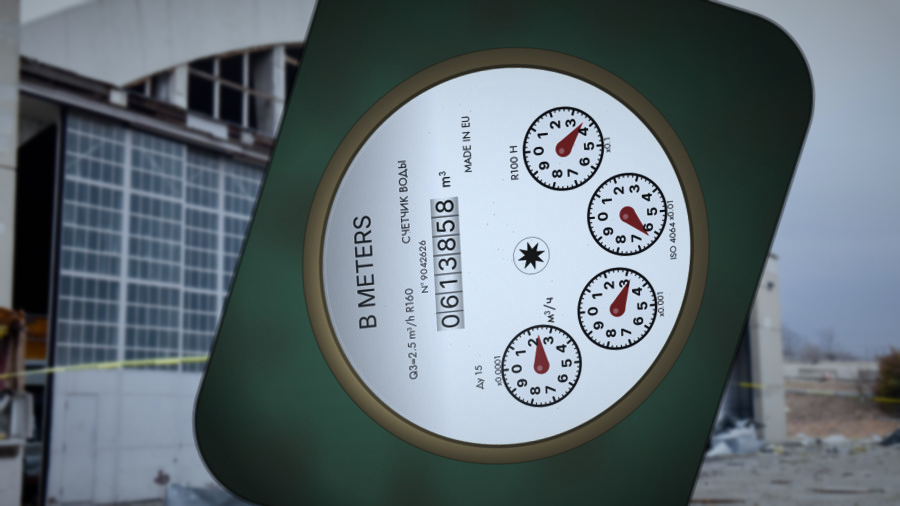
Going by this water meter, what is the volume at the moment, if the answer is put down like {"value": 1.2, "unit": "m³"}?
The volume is {"value": 613858.3632, "unit": "m³"}
